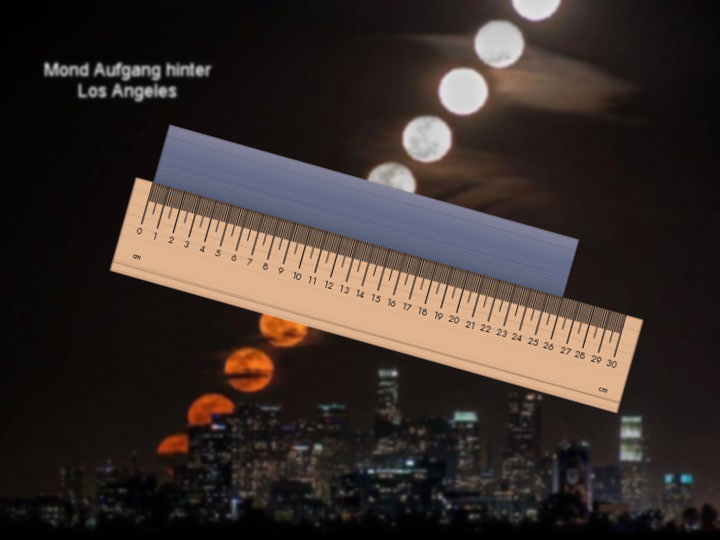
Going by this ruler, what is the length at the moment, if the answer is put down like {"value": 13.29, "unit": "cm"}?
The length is {"value": 26, "unit": "cm"}
